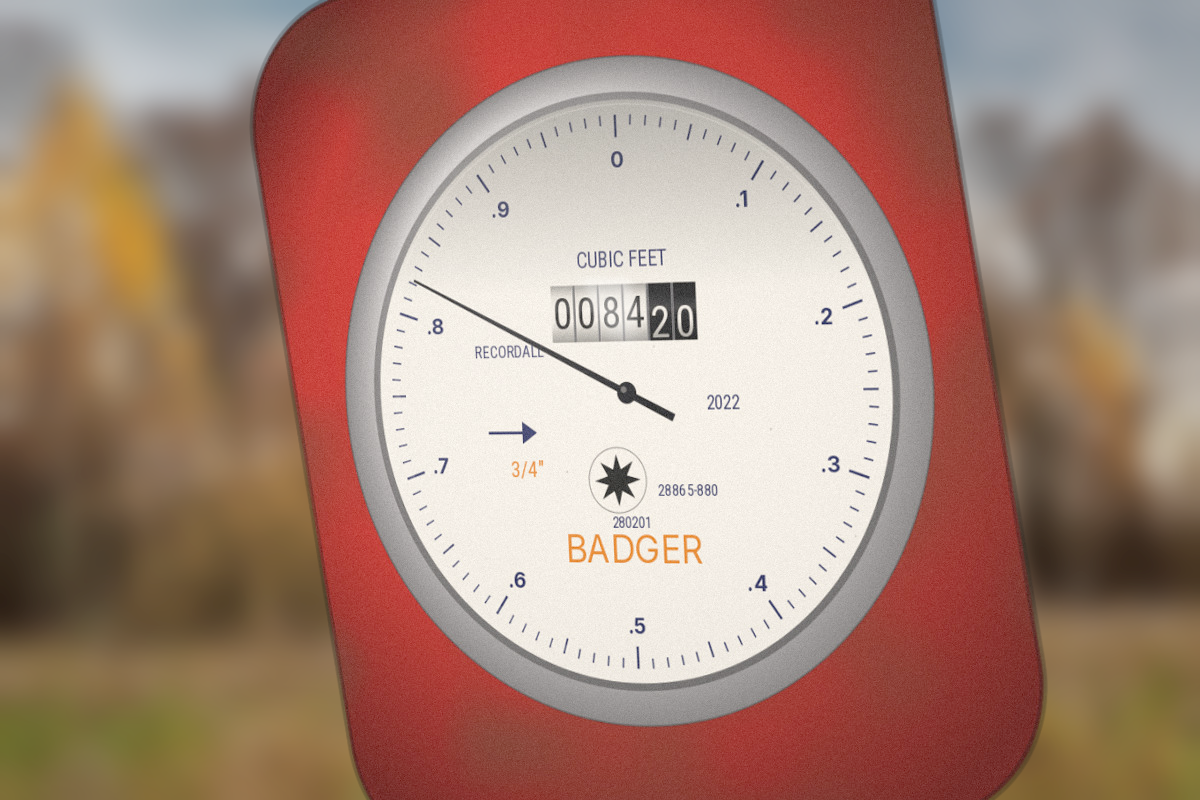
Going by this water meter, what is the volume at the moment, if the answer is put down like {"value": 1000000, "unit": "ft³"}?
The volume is {"value": 8419.82, "unit": "ft³"}
